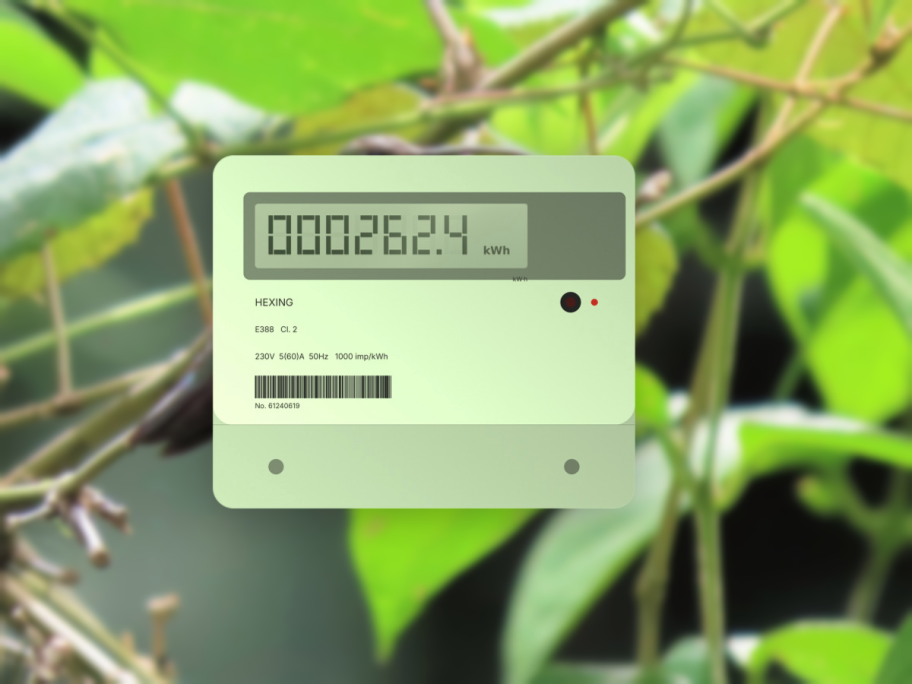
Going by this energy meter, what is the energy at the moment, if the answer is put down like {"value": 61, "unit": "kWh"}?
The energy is {"value": 262.4, "unit": "kWh"}
